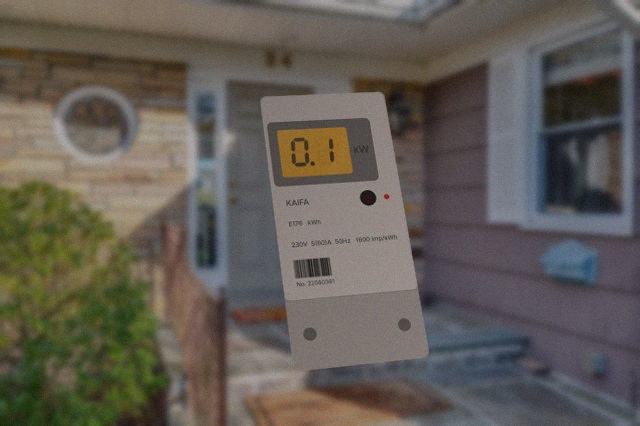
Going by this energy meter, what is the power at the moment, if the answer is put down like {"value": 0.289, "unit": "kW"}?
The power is {"value": 0.1, "unit": "kW"}
